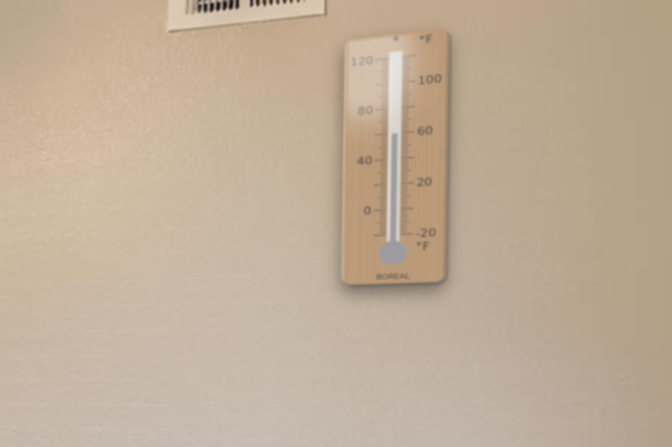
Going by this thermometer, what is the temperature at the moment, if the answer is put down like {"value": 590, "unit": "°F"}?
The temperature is {"value": 60, "unit": "°F"}
